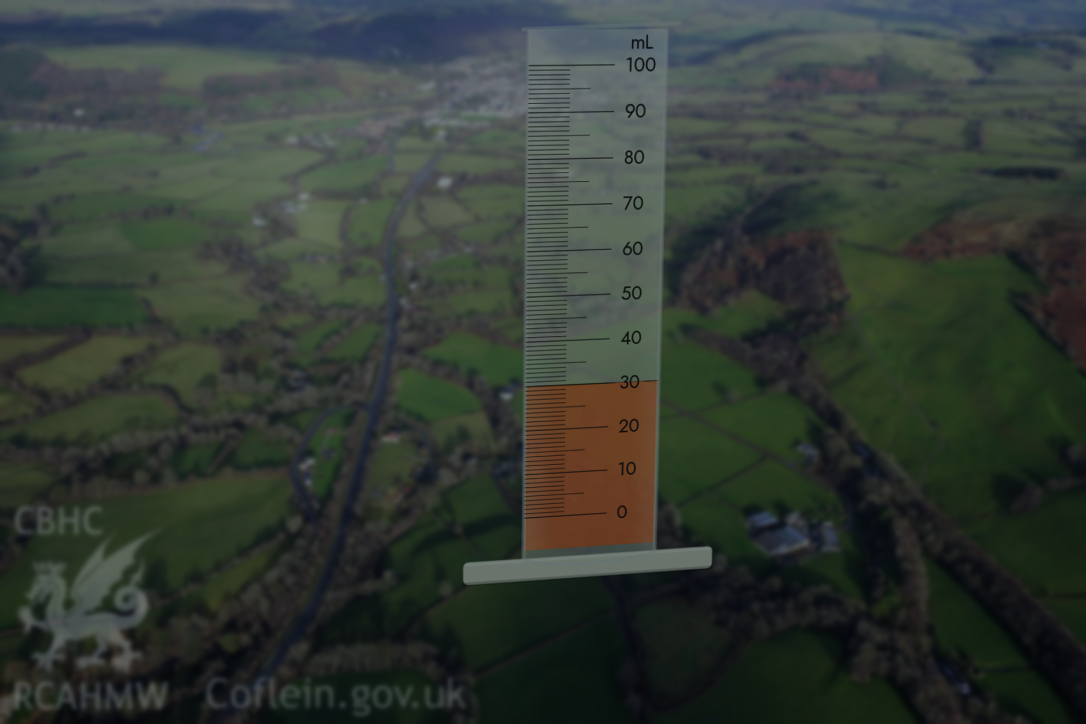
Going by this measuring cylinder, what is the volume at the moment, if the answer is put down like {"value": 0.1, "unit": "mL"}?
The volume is {"value": 30, "unit": "mL"}
